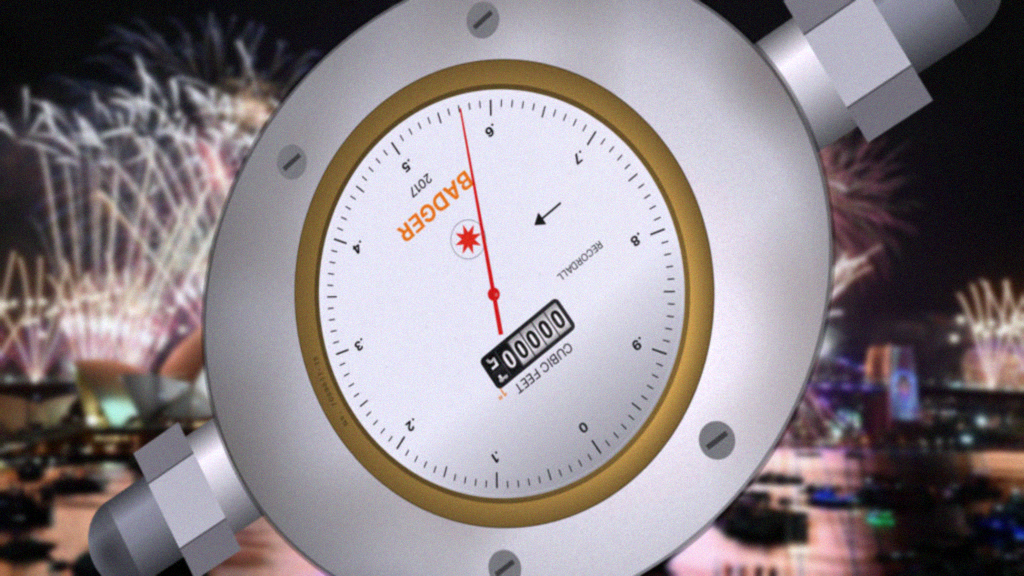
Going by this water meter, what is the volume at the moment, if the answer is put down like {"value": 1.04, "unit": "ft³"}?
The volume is {"value": 4.57, "unit": "ft³"}
